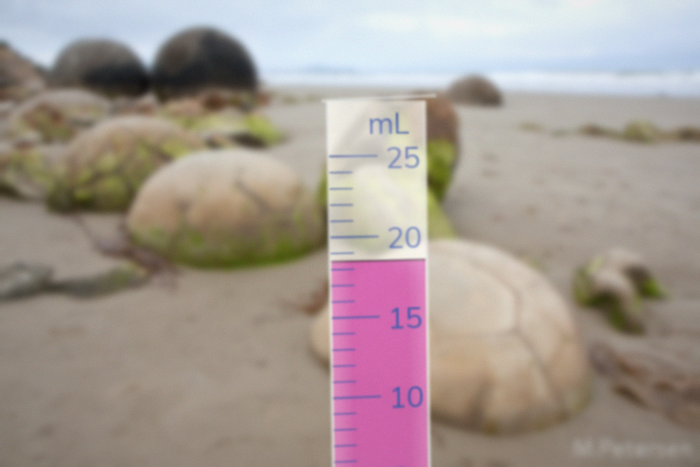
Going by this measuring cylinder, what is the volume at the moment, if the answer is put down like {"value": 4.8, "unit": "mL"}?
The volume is {"value": 18.5, "unit": "mL"}
